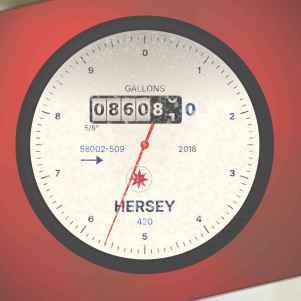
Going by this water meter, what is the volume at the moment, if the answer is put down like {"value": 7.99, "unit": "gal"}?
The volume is {"value": 860805.6, "unit": "gal"}
